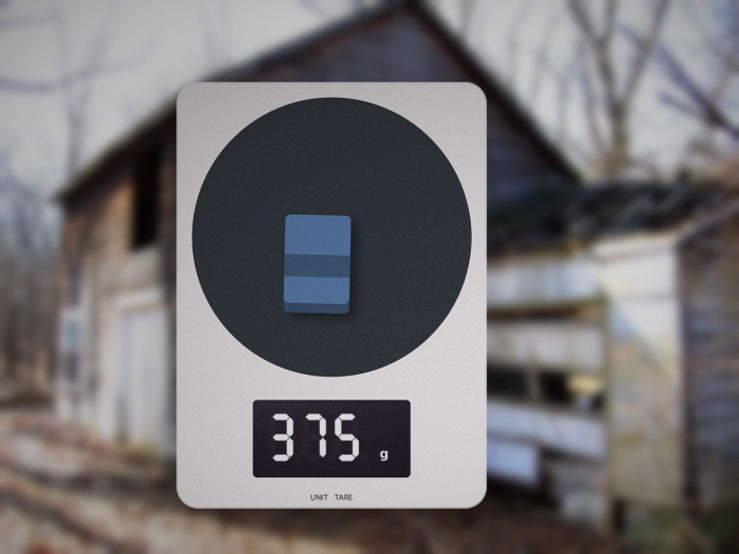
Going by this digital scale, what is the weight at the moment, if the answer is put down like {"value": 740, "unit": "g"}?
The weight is {"value": 375, "unit": "g"}
